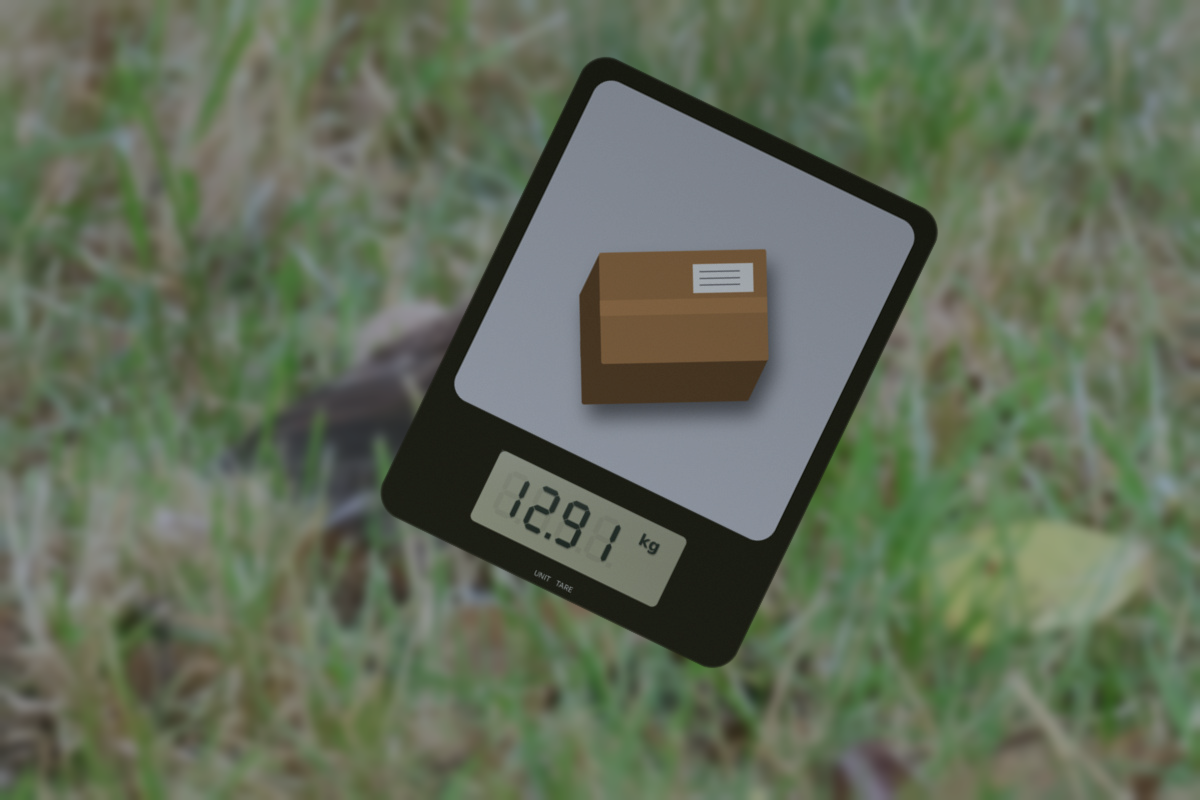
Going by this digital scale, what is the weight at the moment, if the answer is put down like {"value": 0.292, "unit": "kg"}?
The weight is {"value": 12.91, "unit": "kg"}
